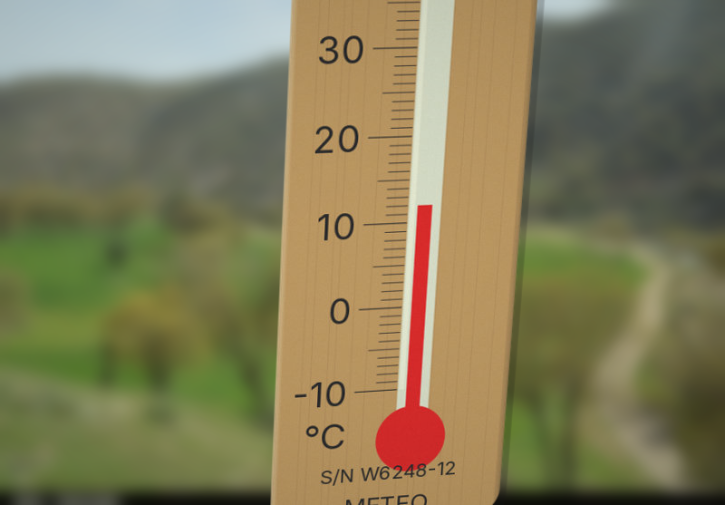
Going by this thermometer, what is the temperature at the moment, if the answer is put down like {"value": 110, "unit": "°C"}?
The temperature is {"value": 12, "unit": "°C"}
